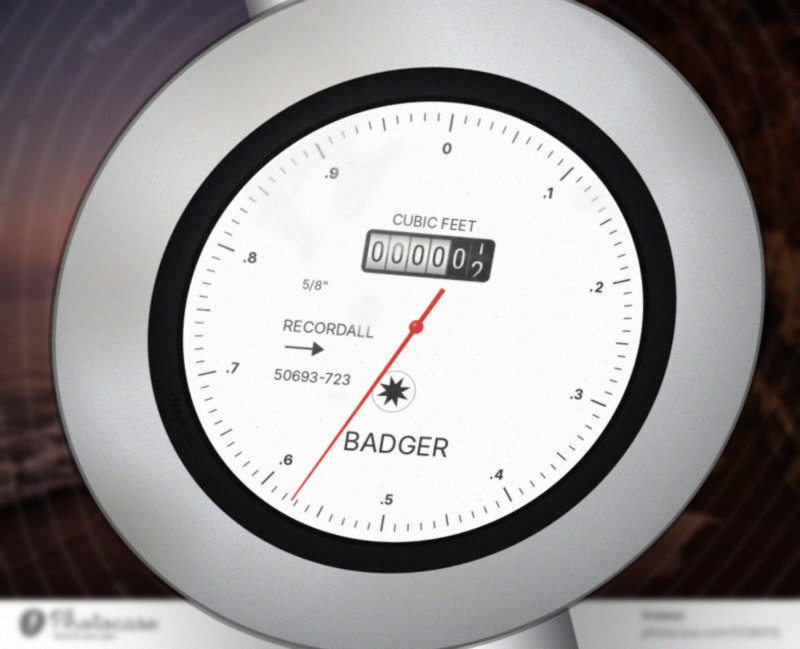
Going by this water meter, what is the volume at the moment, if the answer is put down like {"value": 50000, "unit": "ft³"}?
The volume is {"value": 1.57, "unit": "ft³"}
